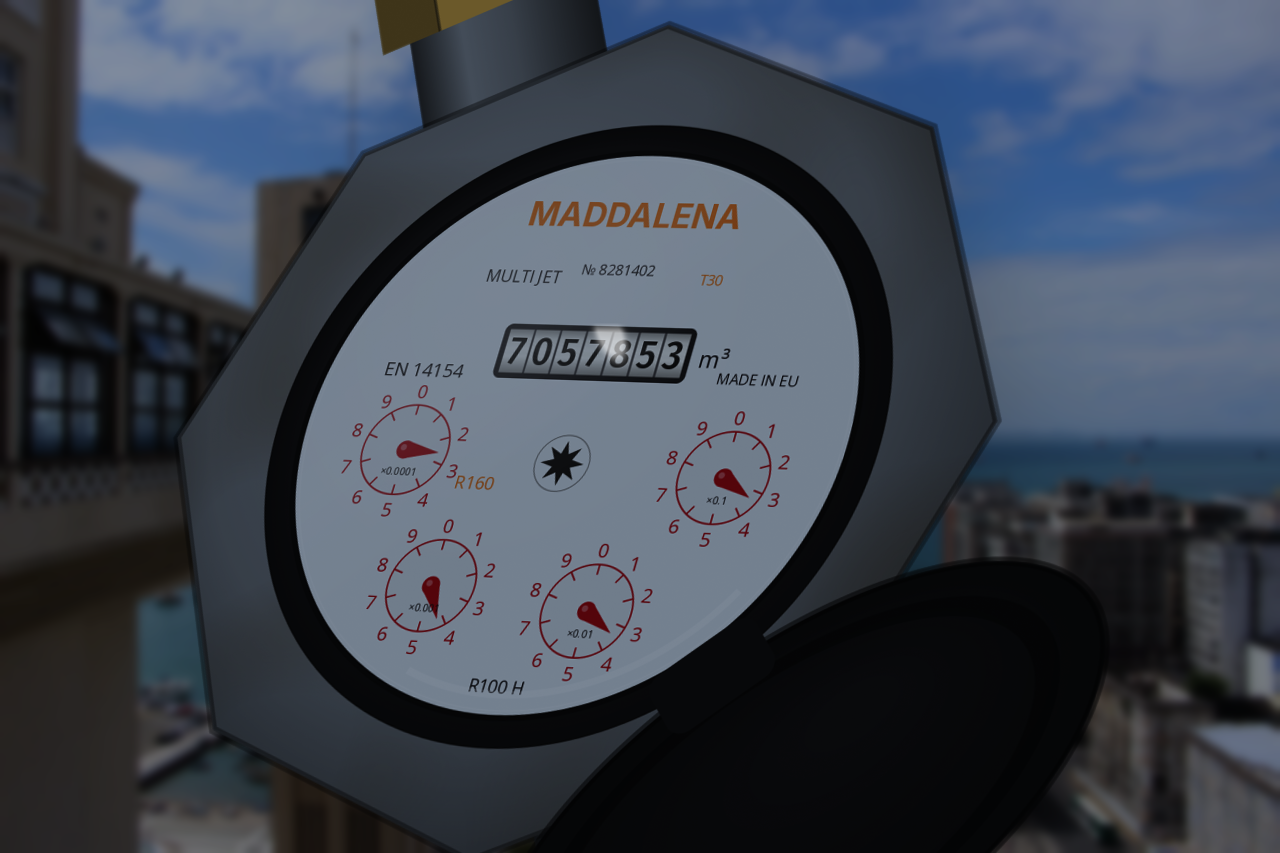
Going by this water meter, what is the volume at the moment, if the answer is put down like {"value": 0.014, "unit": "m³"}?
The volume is {"value": 7057853.3342, "unit": "m³"}
